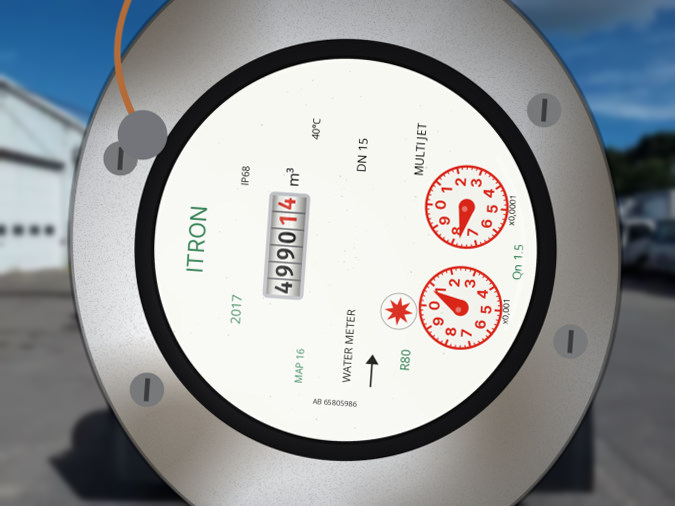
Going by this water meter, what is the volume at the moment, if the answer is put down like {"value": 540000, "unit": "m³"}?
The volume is {"value": 4990.1407, "unit": "m³"}
